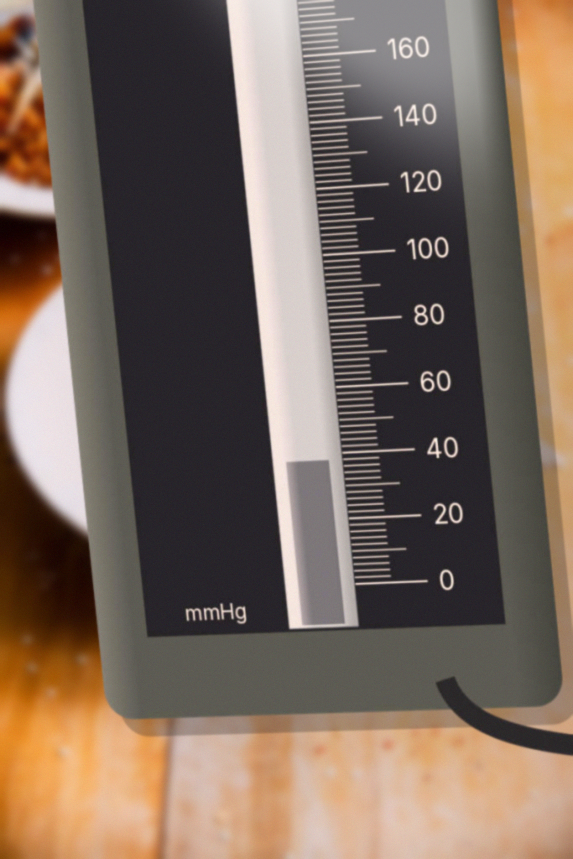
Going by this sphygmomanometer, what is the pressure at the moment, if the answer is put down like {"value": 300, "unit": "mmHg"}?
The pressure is {"value": 38, "unit": "mmHg"}
